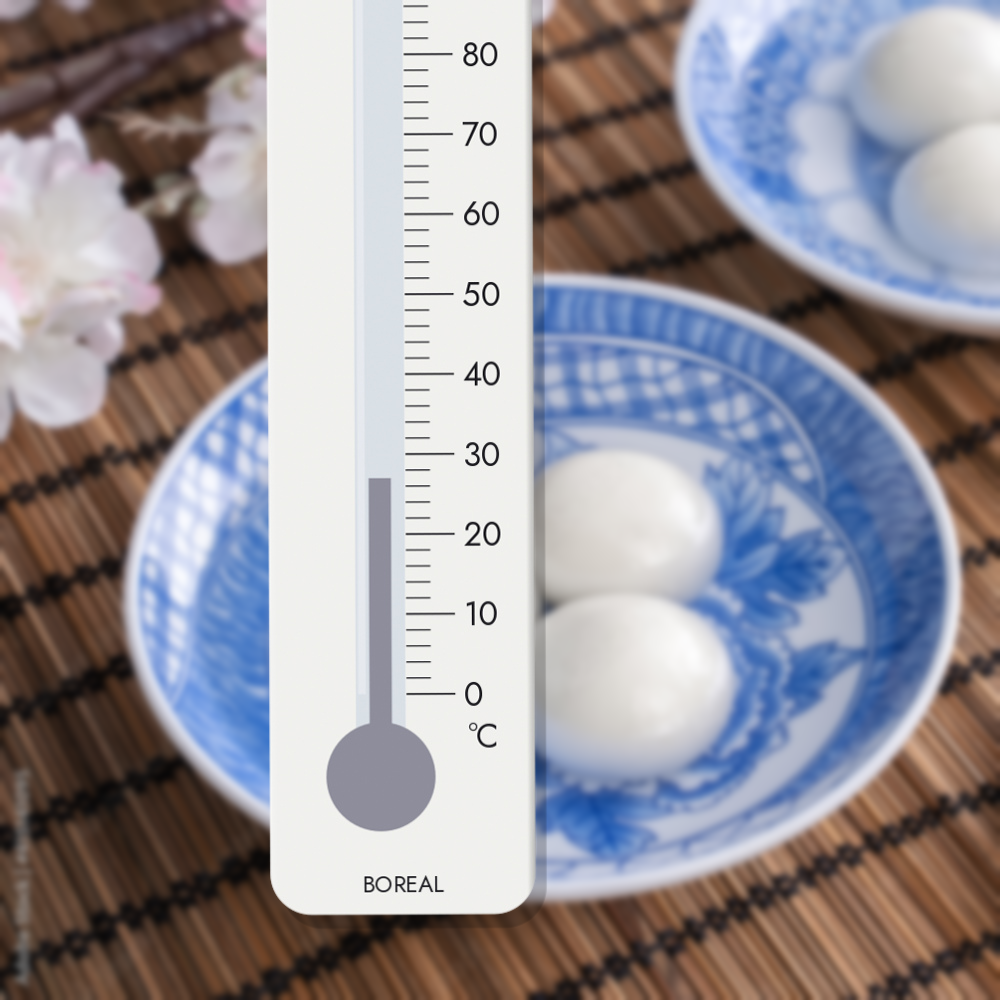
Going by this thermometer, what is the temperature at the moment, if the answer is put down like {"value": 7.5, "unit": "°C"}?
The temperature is {"value": 27, "unit": "°C"}
